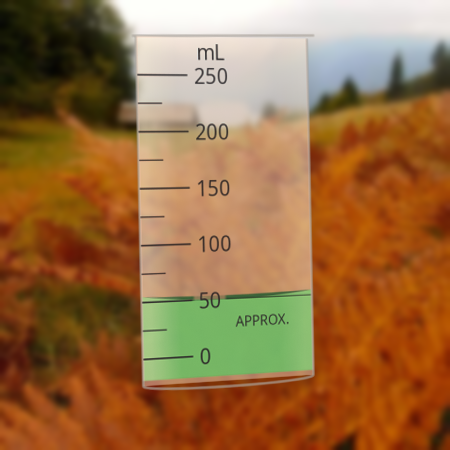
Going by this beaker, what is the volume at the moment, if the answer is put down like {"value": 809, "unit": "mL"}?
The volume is {"value": 50, "unit": "mL"}
